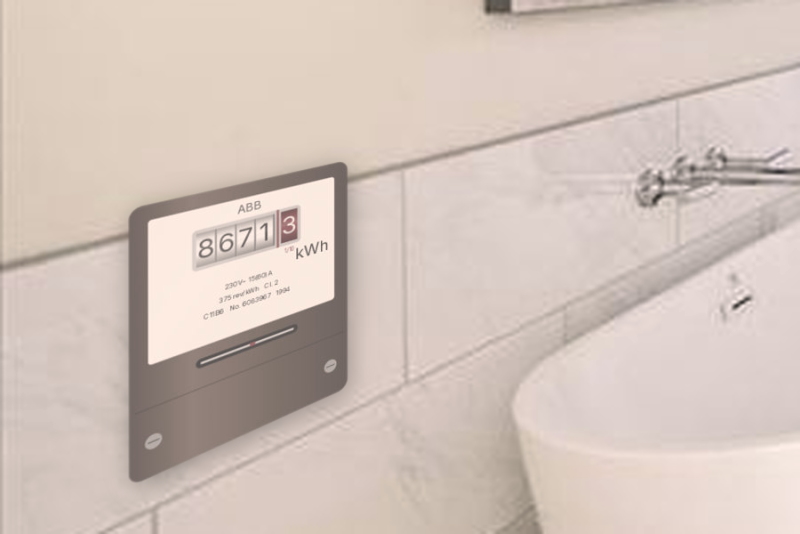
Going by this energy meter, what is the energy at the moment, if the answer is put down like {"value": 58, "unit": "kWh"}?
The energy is {"value": 8671.3, "unit": "kWh"}
